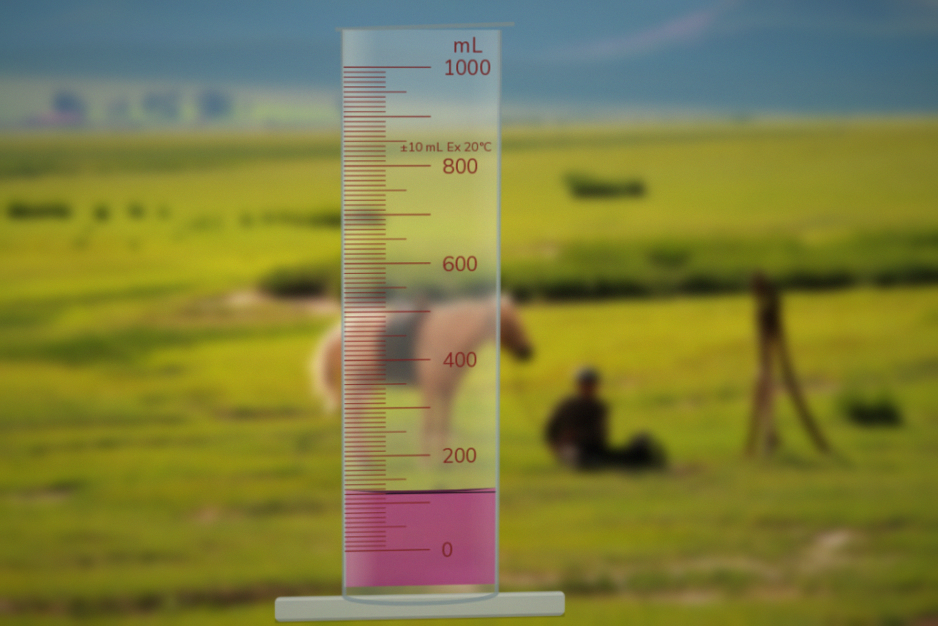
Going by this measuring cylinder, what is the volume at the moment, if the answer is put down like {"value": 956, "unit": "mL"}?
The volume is {"value": 120, "unit": "mL"}
